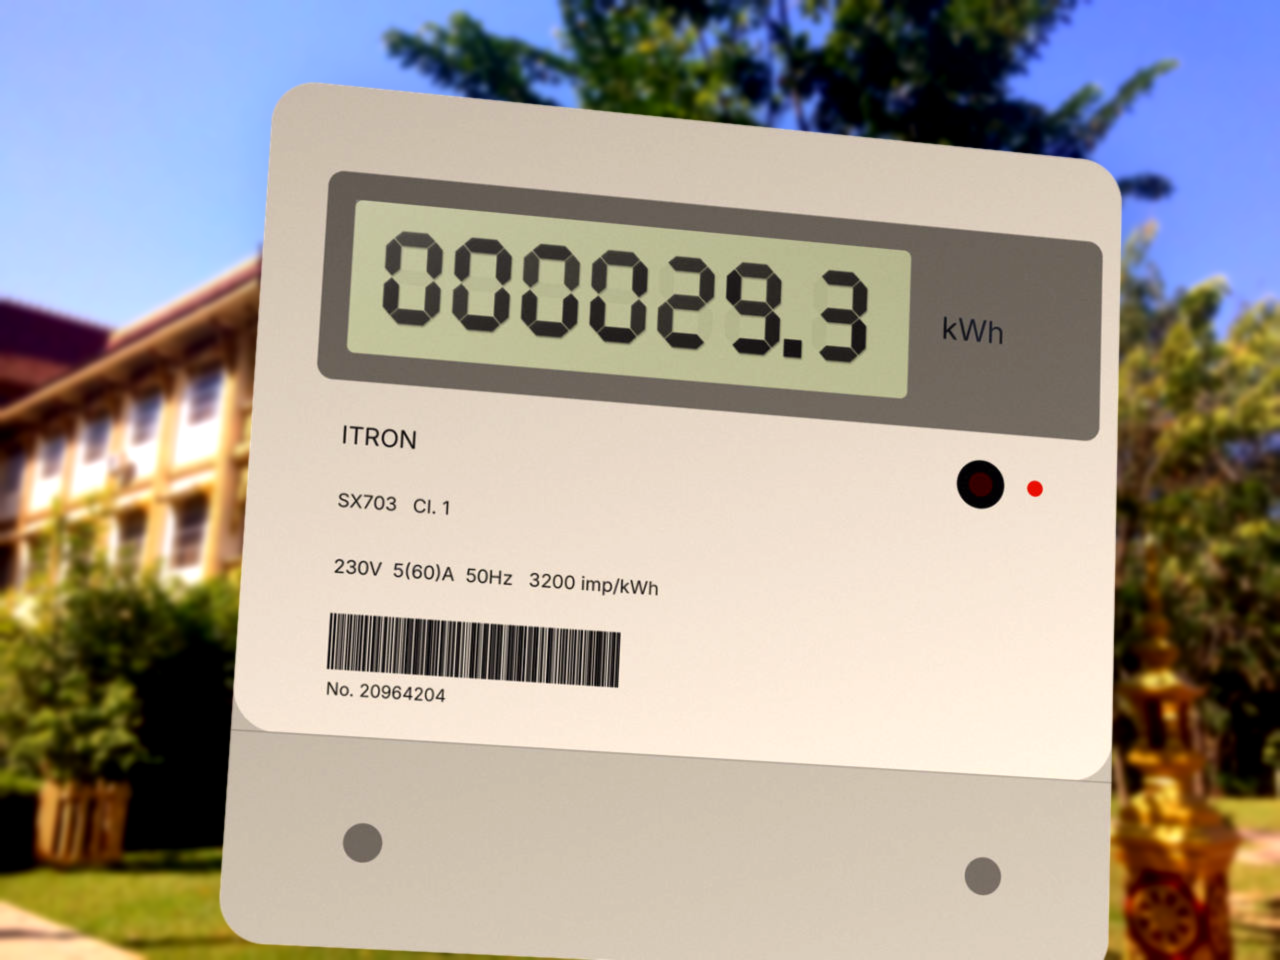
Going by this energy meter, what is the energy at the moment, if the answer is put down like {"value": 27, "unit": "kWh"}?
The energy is {"value": 29.3, "unit": "kWh"}
